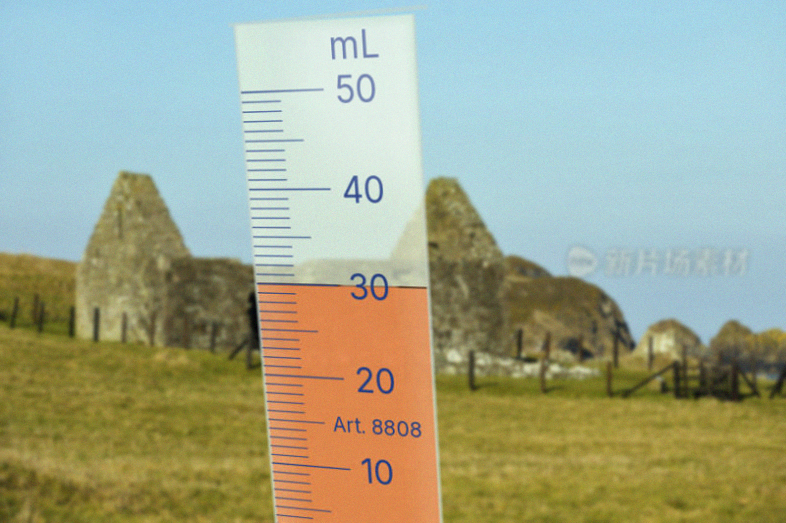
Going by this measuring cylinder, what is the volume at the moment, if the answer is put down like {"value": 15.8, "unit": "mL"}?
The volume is {"value": 30, "unit": "mL"}
